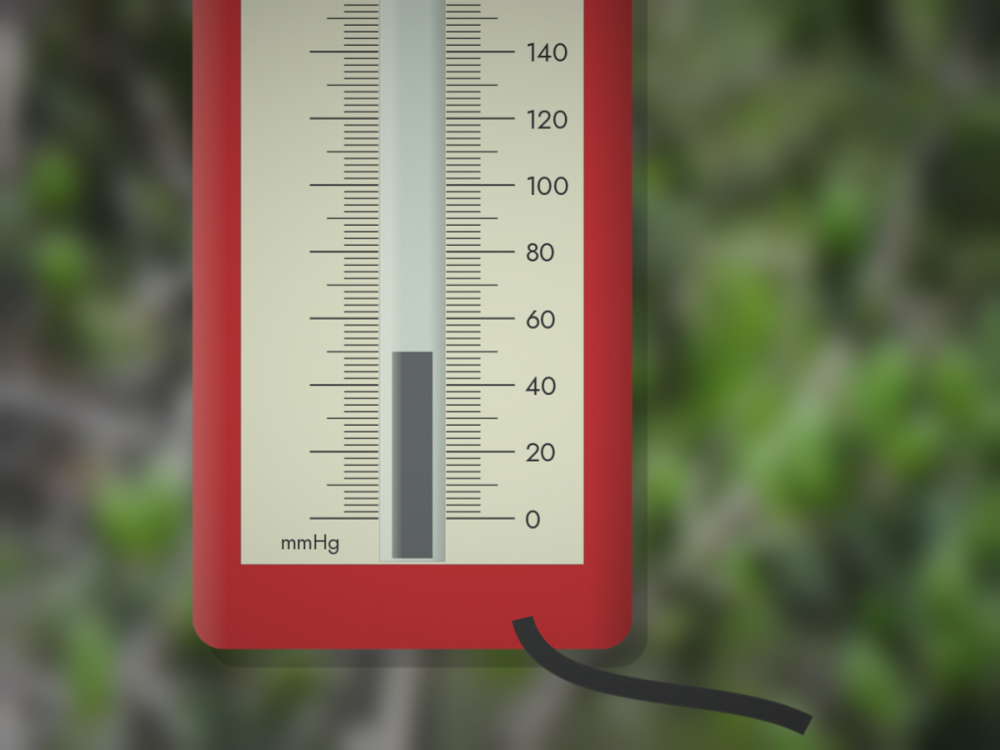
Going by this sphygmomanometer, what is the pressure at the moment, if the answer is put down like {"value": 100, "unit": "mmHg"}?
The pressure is {"value": 50, "unit": "mmHg"}
